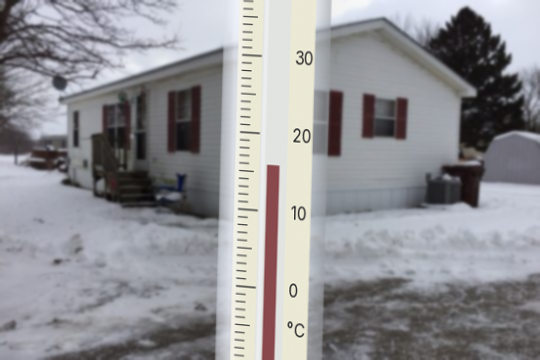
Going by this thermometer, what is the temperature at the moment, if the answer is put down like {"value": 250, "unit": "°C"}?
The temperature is {"value": 16, "unit": "°C"}
